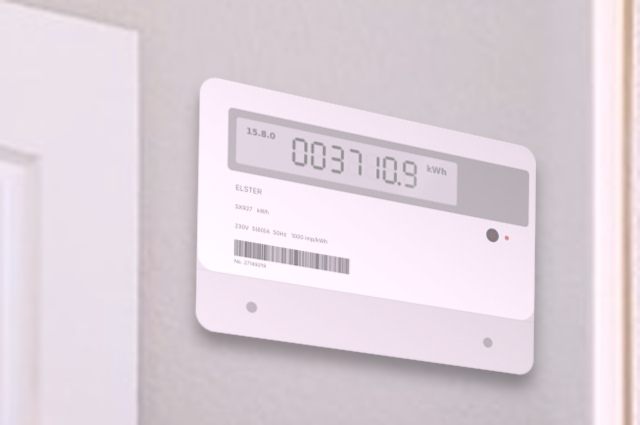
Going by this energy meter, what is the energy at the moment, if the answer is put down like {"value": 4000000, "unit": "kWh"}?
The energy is {"value": 3710.9, "unit": "kWh"}
